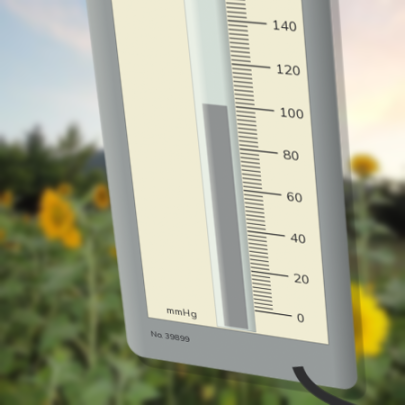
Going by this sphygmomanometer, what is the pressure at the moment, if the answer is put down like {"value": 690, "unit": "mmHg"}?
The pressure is {"value": 100, "unit": "mmHg"}
